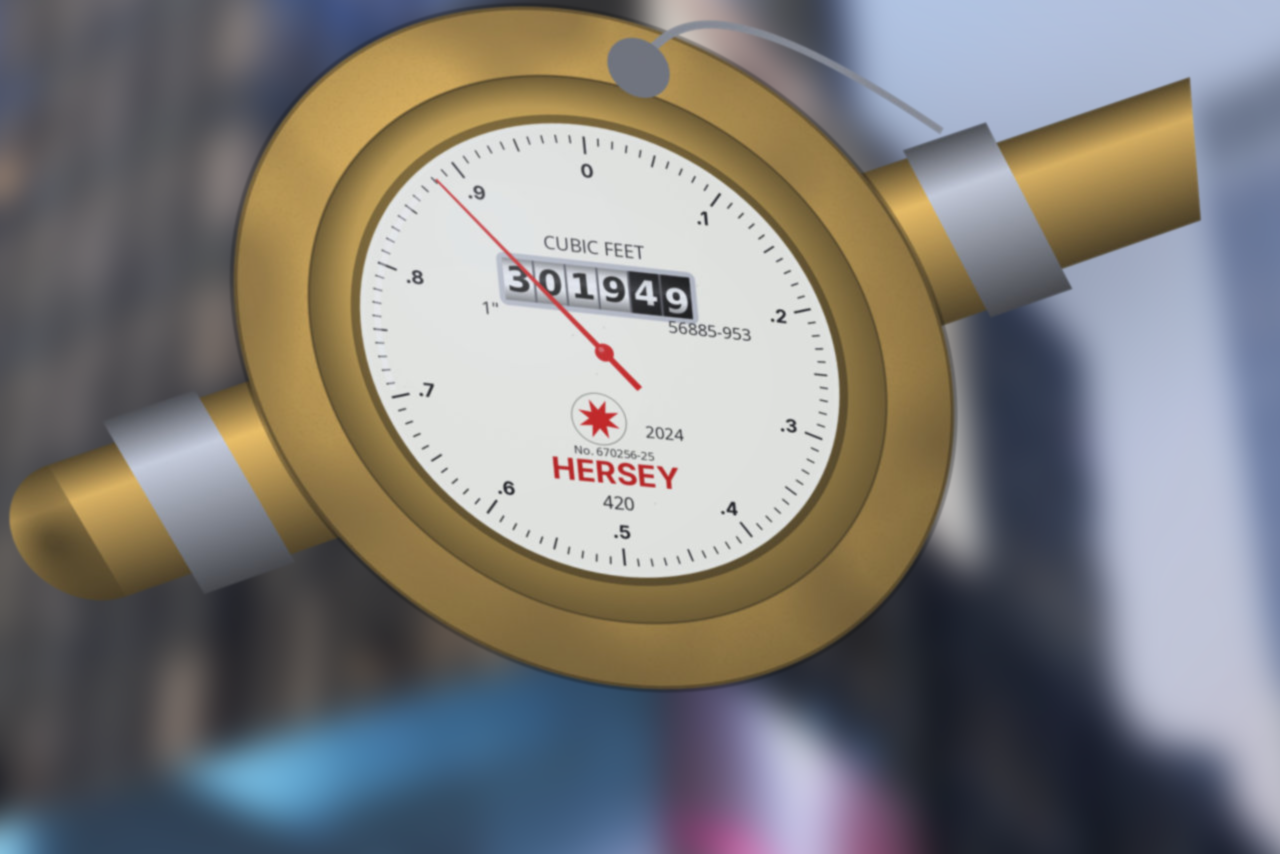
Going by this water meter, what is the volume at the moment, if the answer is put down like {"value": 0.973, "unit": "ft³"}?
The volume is {"value": 301948.88, "unit": "ft³"}
